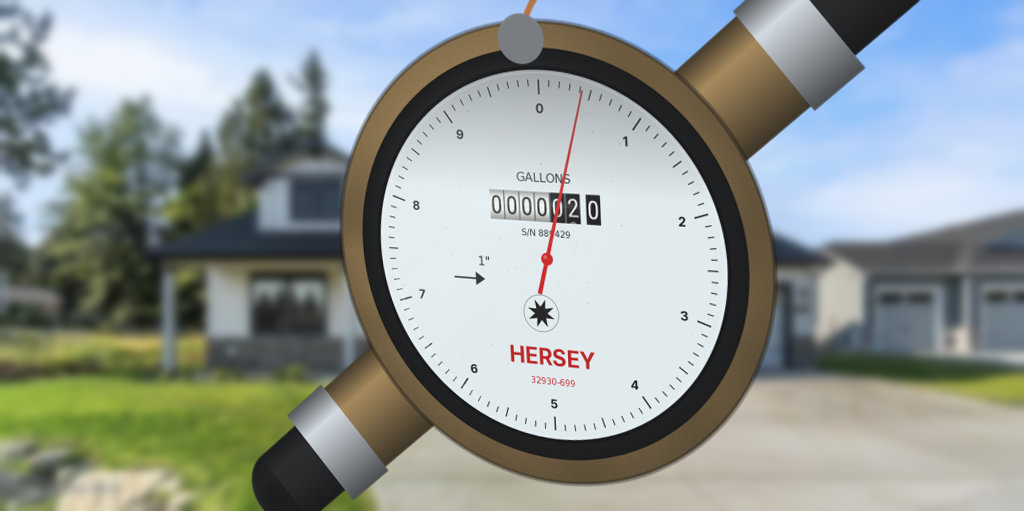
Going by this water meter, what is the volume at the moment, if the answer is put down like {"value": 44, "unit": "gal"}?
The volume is {"value": 20.4, "unit": "gal"}
